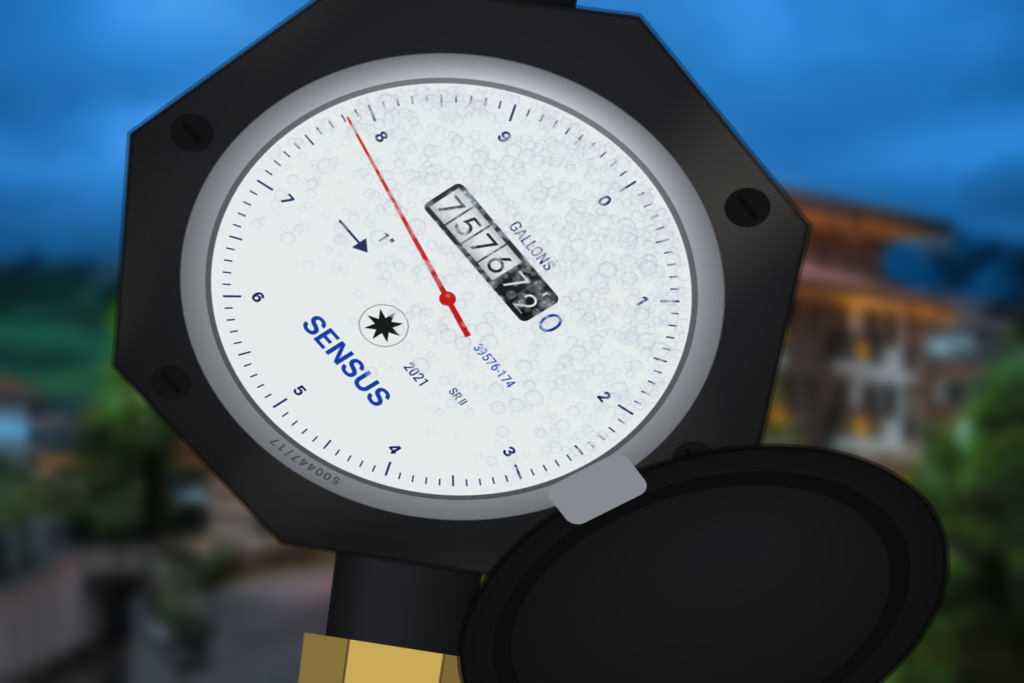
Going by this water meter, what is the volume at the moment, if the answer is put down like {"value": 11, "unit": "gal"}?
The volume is {"value": 7576717.8, "unit": "gal"}
